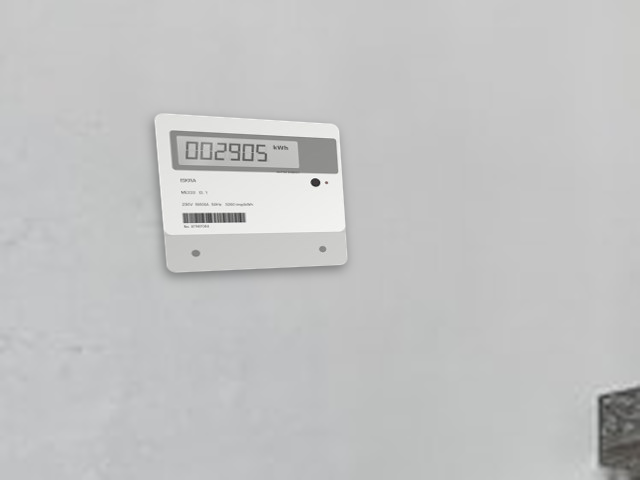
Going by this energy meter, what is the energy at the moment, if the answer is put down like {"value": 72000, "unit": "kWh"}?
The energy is {"value": 2905, "unit": "kWh"}
